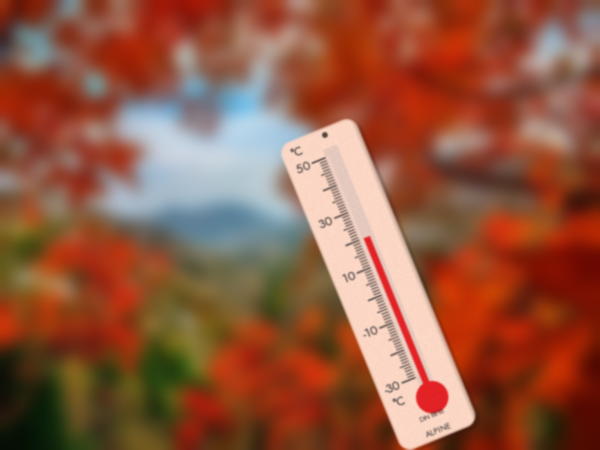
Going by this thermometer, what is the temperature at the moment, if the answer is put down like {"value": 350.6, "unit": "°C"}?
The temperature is {"value": 20, "unit": "°C"}
